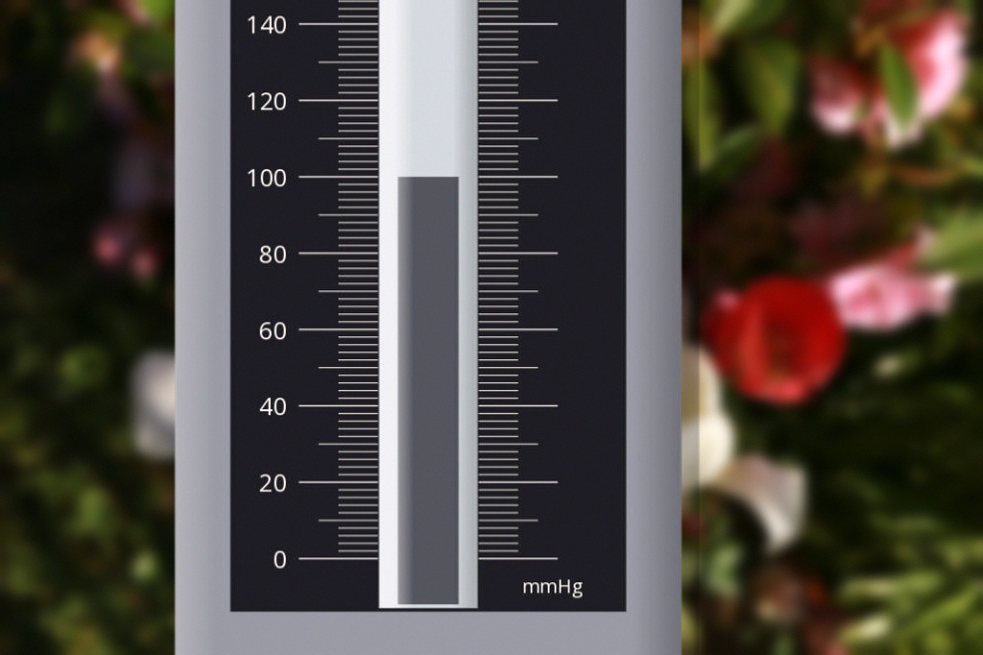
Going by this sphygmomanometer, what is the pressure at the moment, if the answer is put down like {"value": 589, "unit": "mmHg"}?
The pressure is {"value": 100, "unit": "mmHg"}
